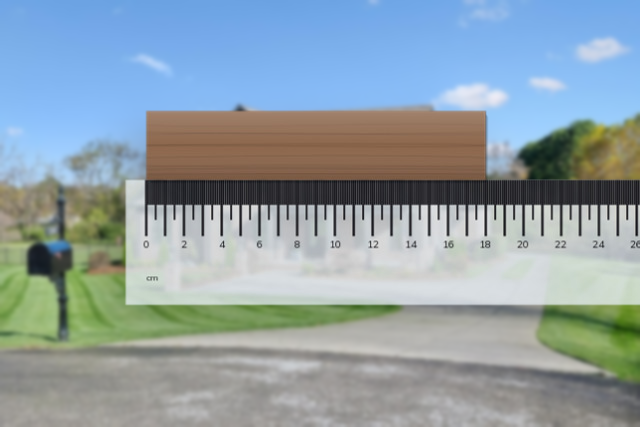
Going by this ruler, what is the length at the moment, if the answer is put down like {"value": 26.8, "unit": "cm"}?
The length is {"value": 18, "unit": "cm"}
